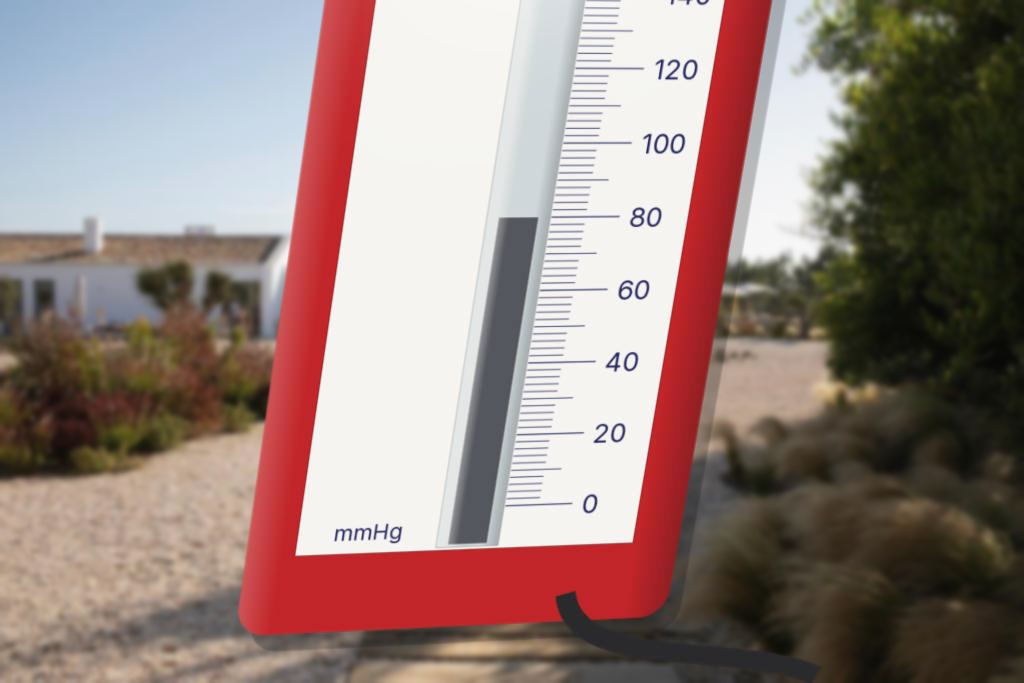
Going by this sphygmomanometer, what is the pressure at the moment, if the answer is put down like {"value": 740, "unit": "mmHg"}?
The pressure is {"value": 80, "unit": "mmHg"}
